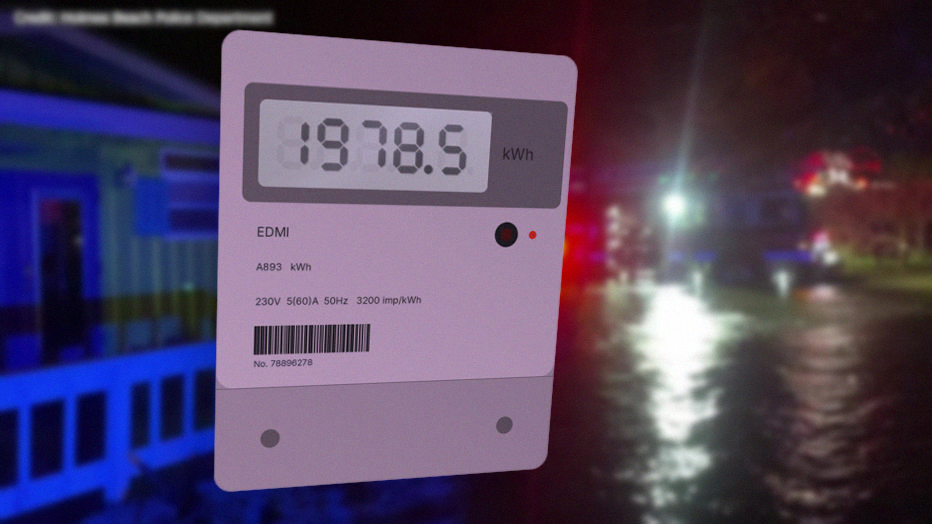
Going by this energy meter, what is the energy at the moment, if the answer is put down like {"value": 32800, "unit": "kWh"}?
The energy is {"value": 1978.5, "unit": "kWh"}
